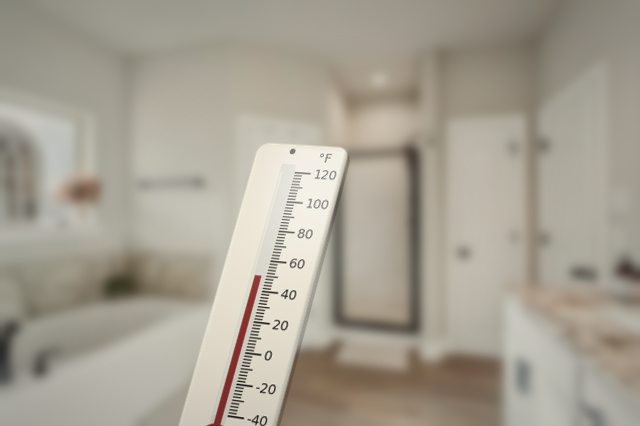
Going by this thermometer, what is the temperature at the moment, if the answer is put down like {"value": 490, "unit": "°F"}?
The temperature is {"value": 50, "unit": "°F"}
